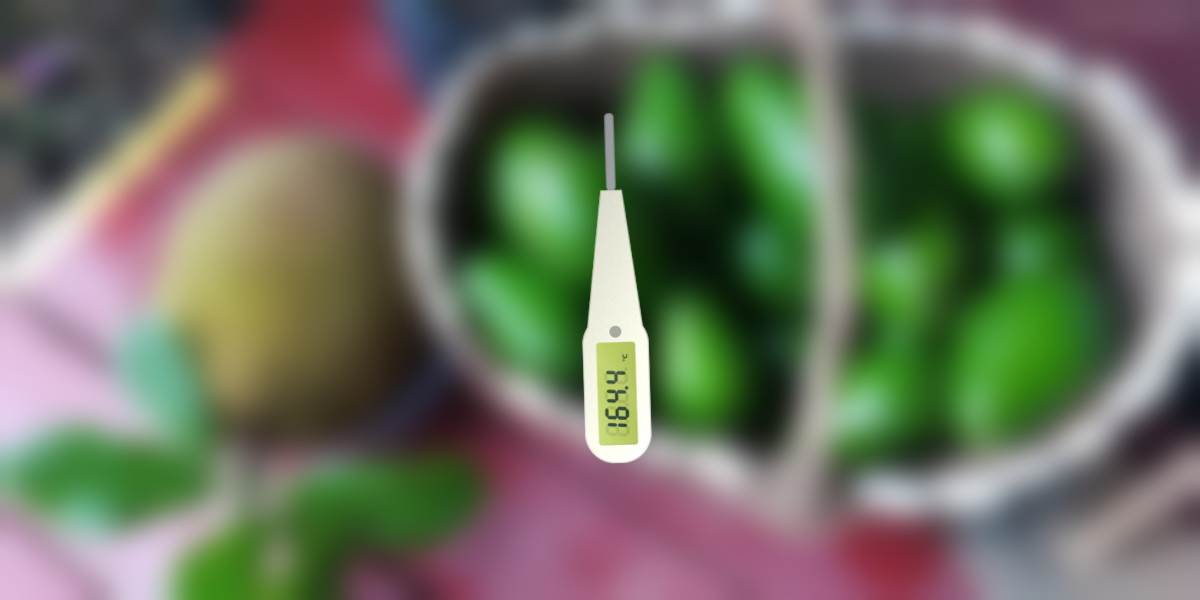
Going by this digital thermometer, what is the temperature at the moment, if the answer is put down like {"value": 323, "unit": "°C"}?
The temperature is {"value": 164.4, "unit": "°C"}
